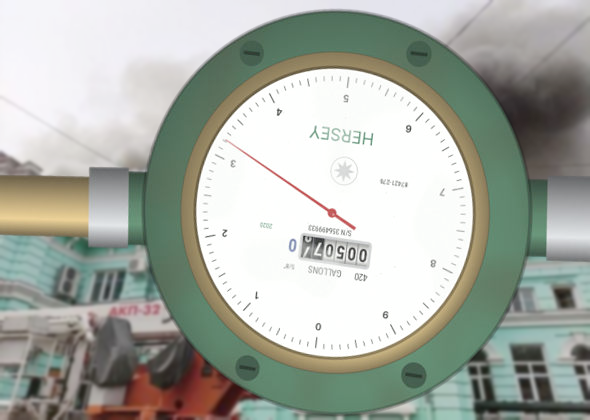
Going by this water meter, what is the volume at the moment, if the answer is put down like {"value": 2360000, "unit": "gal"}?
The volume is {"value": 50773.2, "unit": "gal"}
